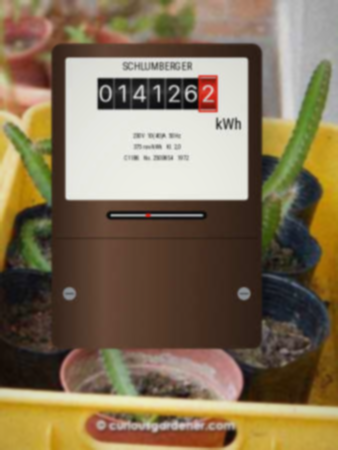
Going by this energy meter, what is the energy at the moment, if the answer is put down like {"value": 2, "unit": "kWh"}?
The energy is {"value": 14126.2, "unit": "kWh"}
